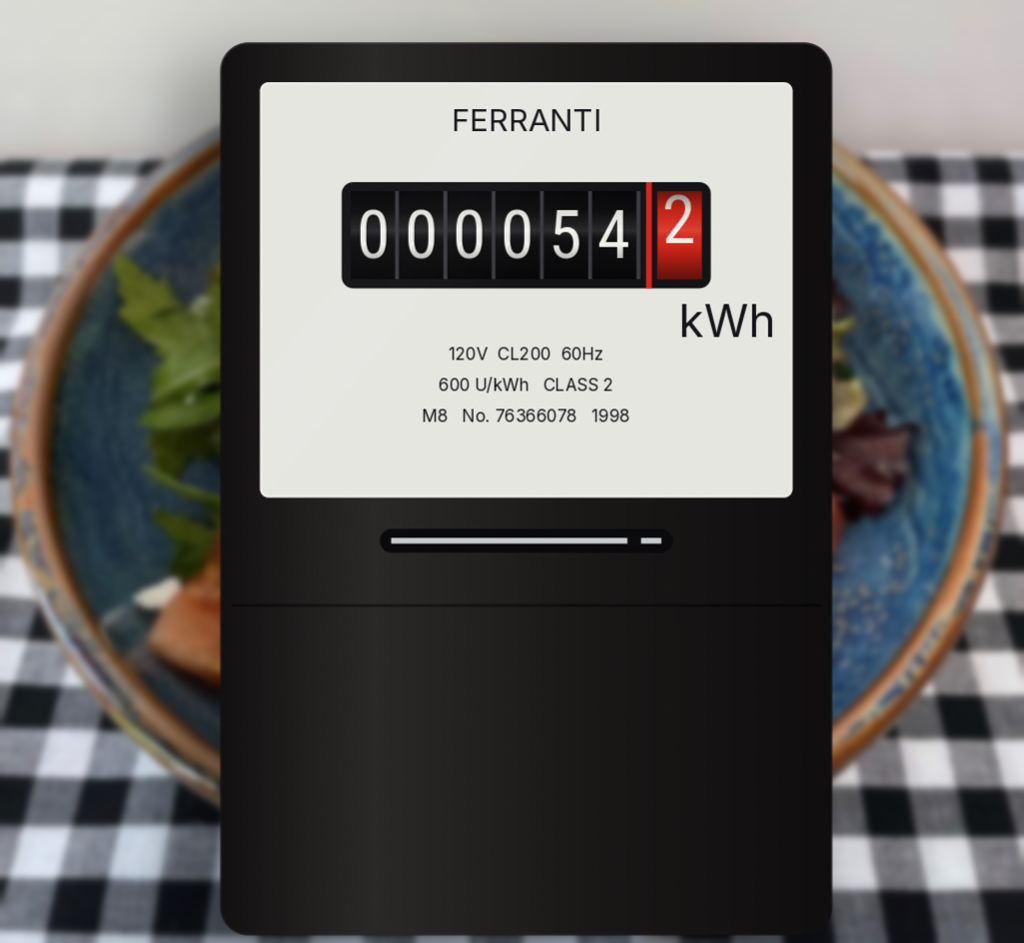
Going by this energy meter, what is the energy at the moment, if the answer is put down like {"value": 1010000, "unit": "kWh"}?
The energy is {"value": 54.2, "unit": "kWh"}
